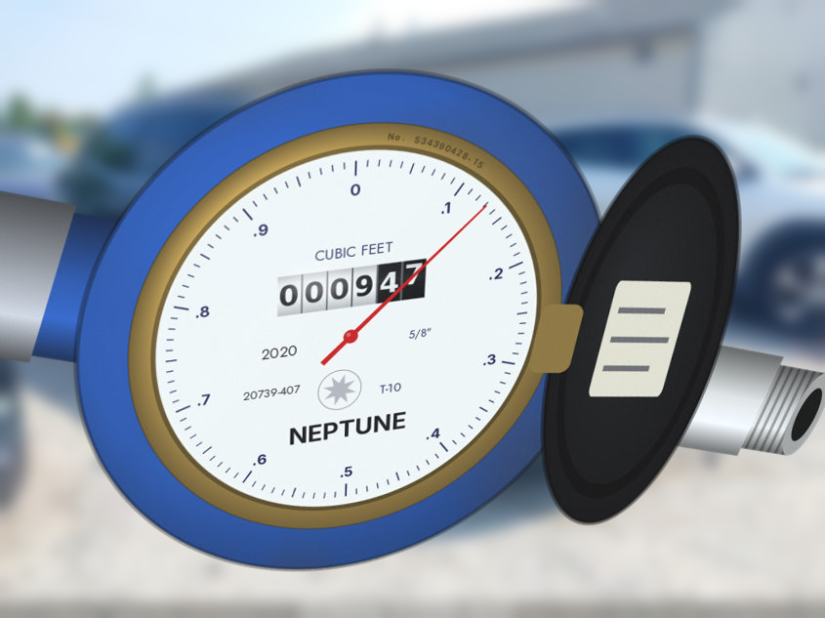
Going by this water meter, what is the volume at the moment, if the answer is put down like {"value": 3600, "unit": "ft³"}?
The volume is {"value": 947.13, "unit": "ft³"}
